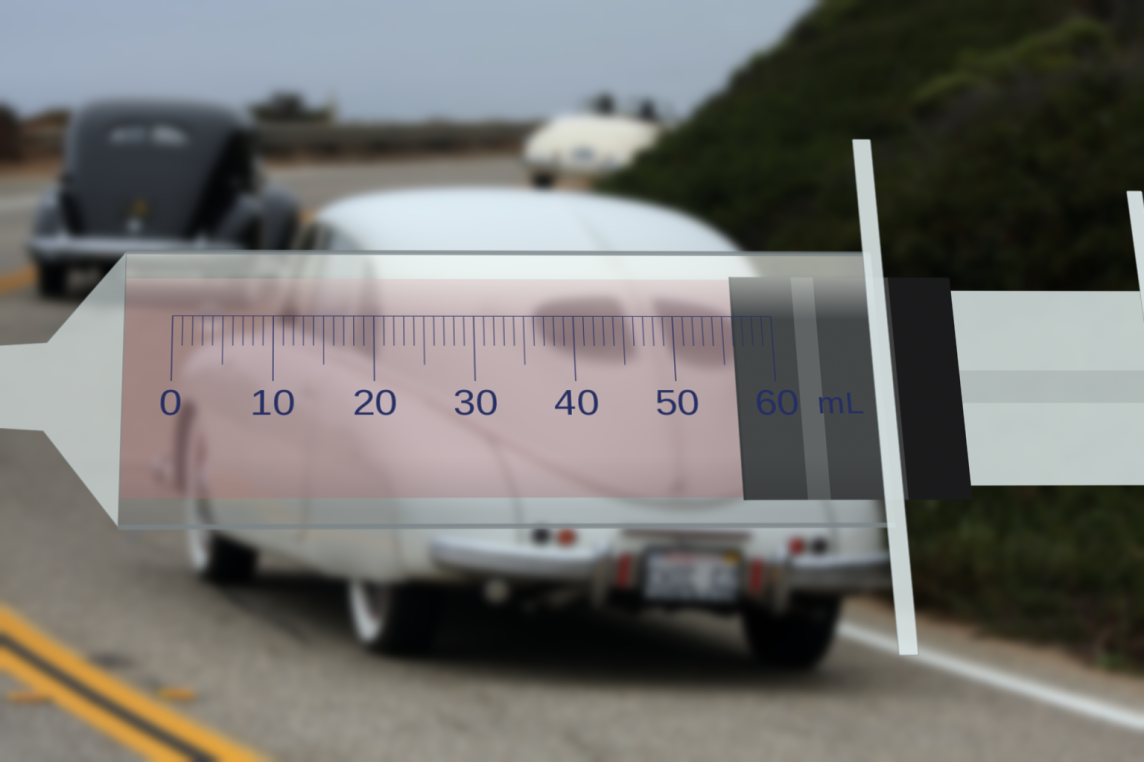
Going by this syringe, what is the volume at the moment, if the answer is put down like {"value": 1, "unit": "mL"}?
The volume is {"value": 56, "unit": "mL"}
